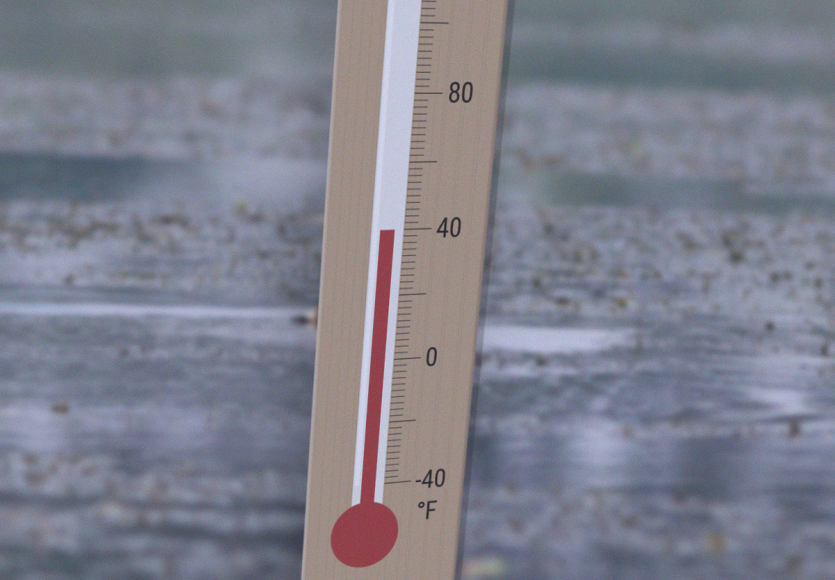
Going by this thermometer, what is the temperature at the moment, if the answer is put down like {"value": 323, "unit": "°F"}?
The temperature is {"value": 40, "unit": "°F"}
